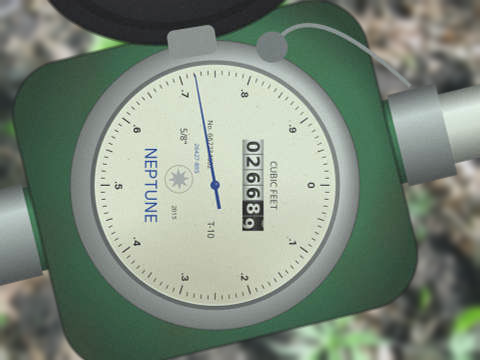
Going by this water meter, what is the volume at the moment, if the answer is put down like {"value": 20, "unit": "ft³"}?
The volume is {"value": 26688.72, "unit": "ft³"}
